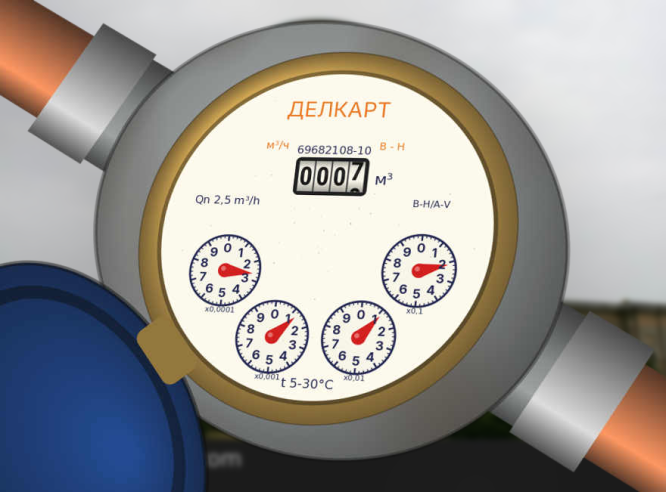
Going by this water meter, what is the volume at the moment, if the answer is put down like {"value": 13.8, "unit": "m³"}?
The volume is {"value": 7.2112, "unit": "m³"}
